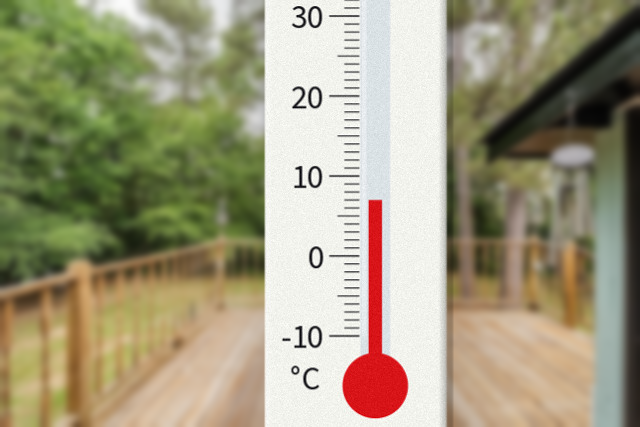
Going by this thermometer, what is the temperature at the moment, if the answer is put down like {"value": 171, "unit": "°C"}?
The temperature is {"value": 7, "unit": "°C"}
